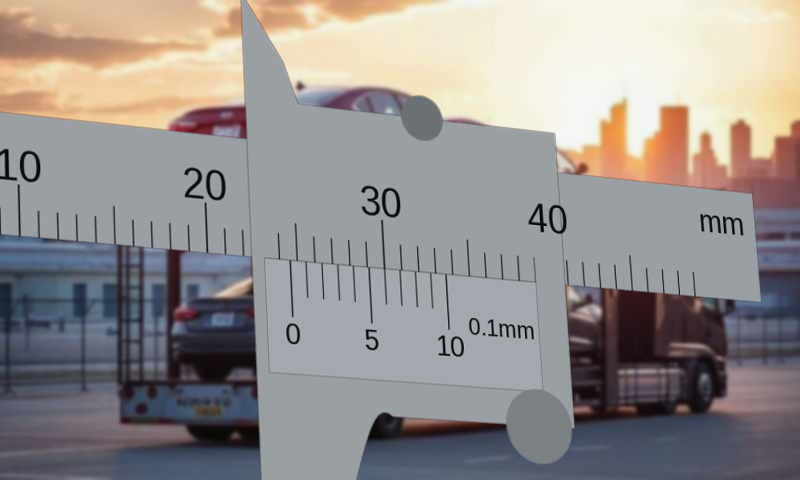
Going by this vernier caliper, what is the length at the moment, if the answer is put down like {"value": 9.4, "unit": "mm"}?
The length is {"value": 24.6, "unit": "mm"}
